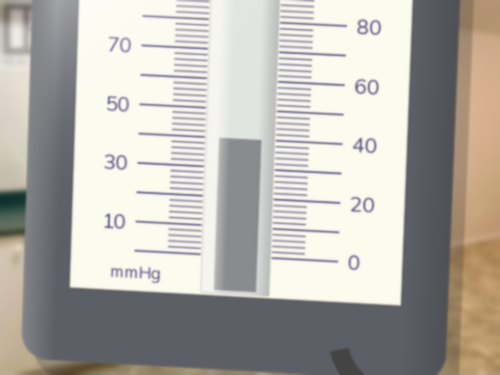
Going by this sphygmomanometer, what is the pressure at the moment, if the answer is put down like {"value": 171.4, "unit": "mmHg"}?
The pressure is {"value": 40, "unit": "mmHg"}
